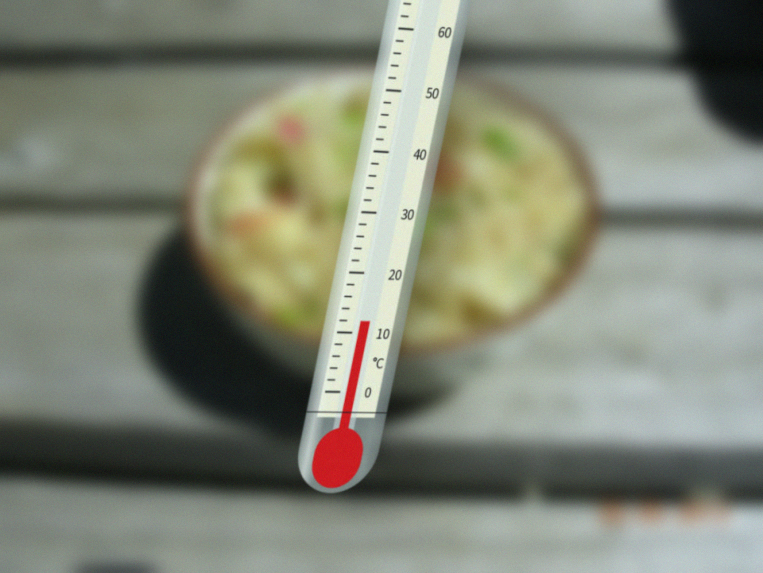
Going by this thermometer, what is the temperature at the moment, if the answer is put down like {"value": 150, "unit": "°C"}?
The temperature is {"value": 12, "unit": "°C"}
